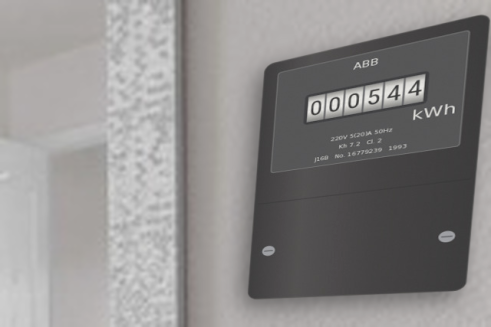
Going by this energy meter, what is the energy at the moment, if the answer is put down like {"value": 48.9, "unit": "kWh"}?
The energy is {"value": 544, "unit": "kWh"}
